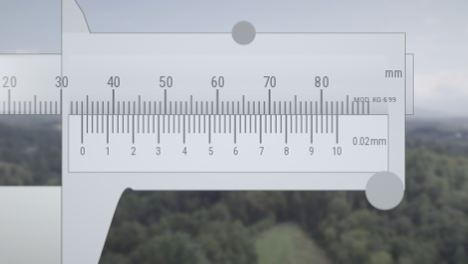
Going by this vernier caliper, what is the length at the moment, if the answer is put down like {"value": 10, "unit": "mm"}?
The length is {"value": 34.0, "unit": "mm"}
